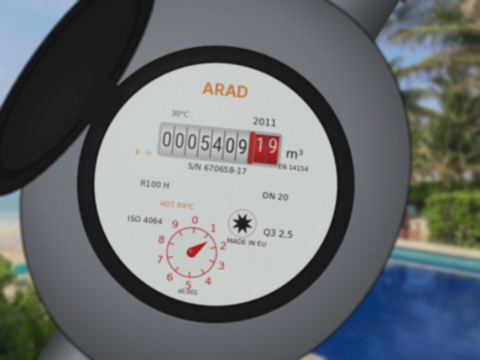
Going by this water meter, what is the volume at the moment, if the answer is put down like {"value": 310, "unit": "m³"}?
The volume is {"value": 5409.191, "unit": "m³"}
